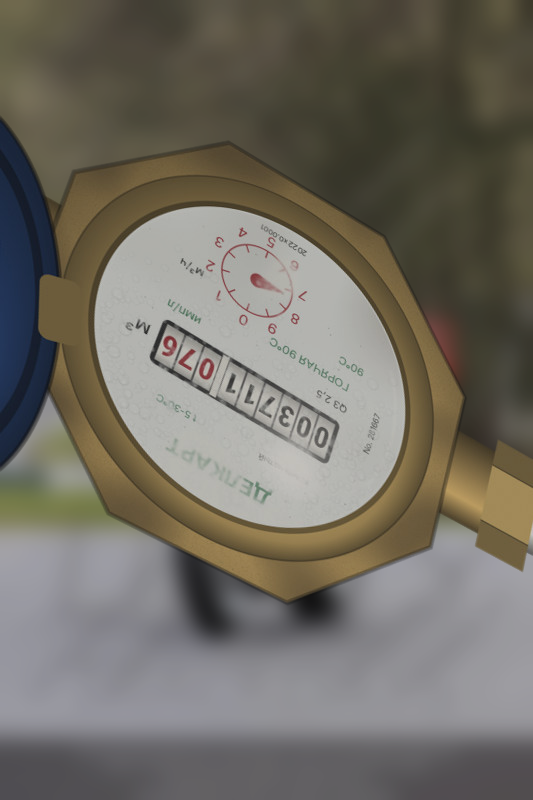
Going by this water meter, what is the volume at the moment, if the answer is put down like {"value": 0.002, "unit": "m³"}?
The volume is {"value": 3711.0767, "unit": "m³"}
